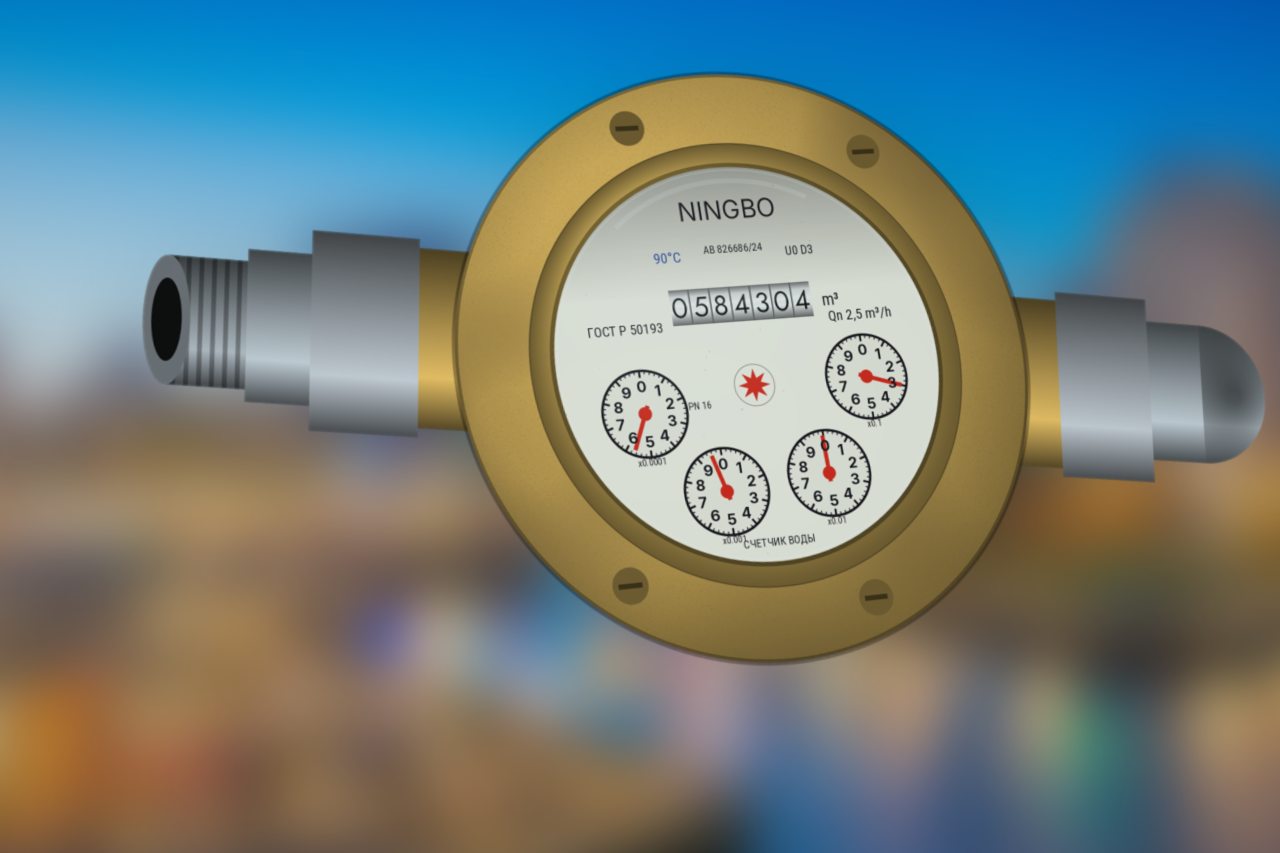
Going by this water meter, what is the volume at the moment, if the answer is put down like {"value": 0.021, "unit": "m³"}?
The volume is {"value": 584304.2995, "unit": "m³"}
